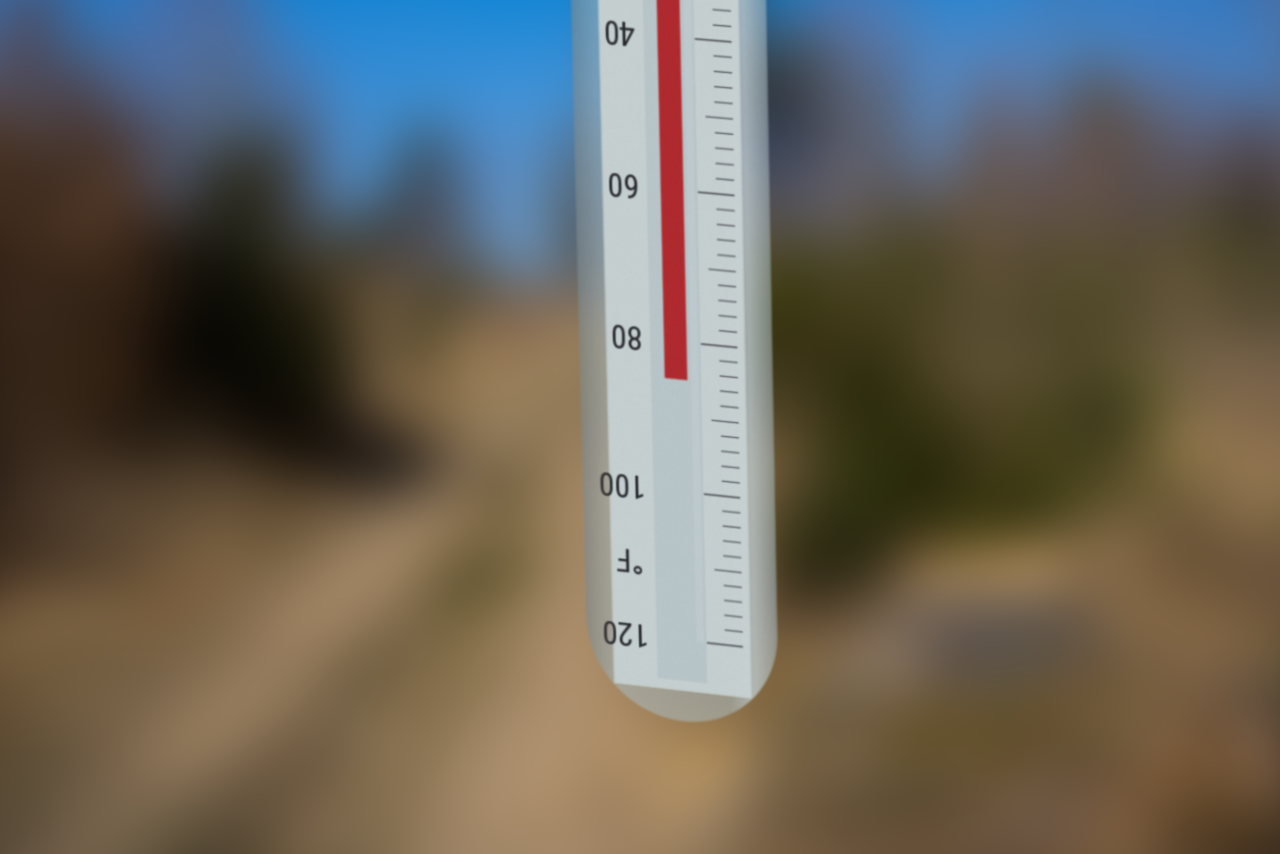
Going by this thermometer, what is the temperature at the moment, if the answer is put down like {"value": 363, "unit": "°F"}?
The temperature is {"value": 85, "unit": "°F"}
